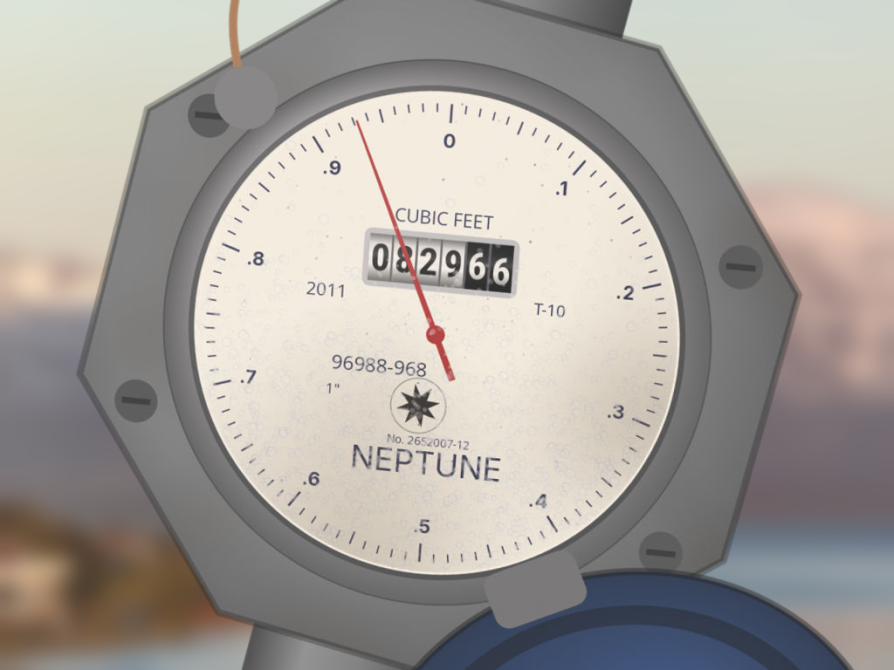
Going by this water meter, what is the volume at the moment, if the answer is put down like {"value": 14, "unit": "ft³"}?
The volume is {"value": 82965.93, "unit": "ft³"}
